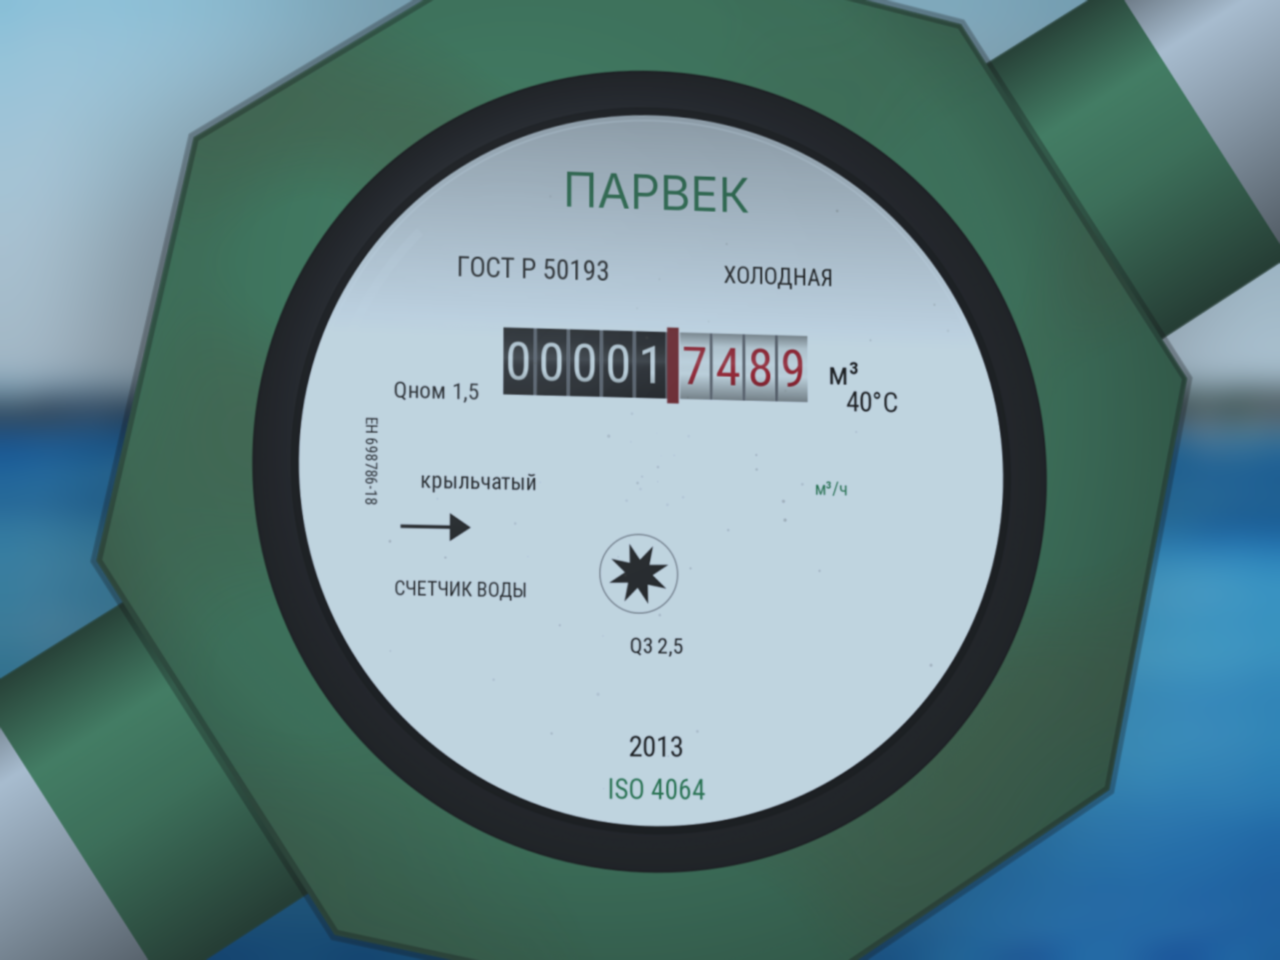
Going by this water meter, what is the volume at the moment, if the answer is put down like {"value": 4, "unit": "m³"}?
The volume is {"value": 1.7489, "unit": "m³"}
